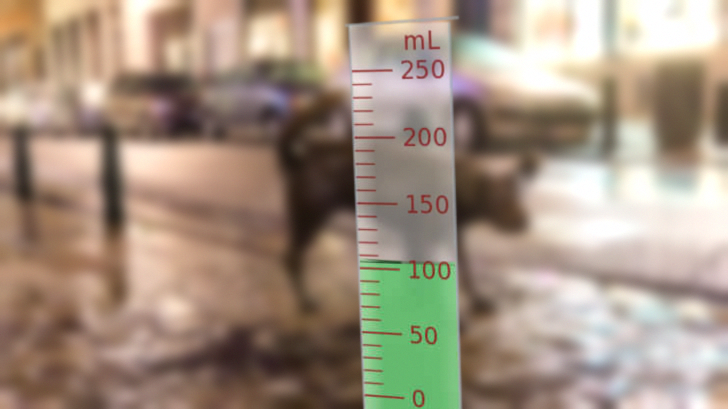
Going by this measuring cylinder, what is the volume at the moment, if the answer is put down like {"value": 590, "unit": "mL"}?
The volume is {"value": 105, "unit": "mL"}
